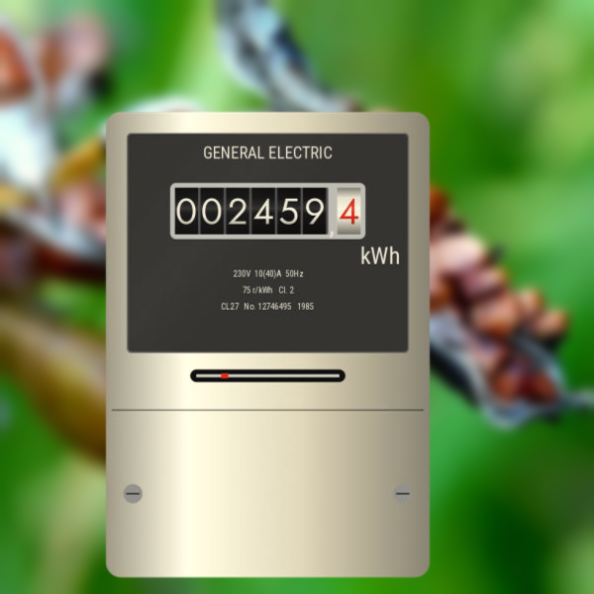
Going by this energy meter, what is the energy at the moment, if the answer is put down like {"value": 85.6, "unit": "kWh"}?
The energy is {"value": 2459.4, "unit": "kWh"}
